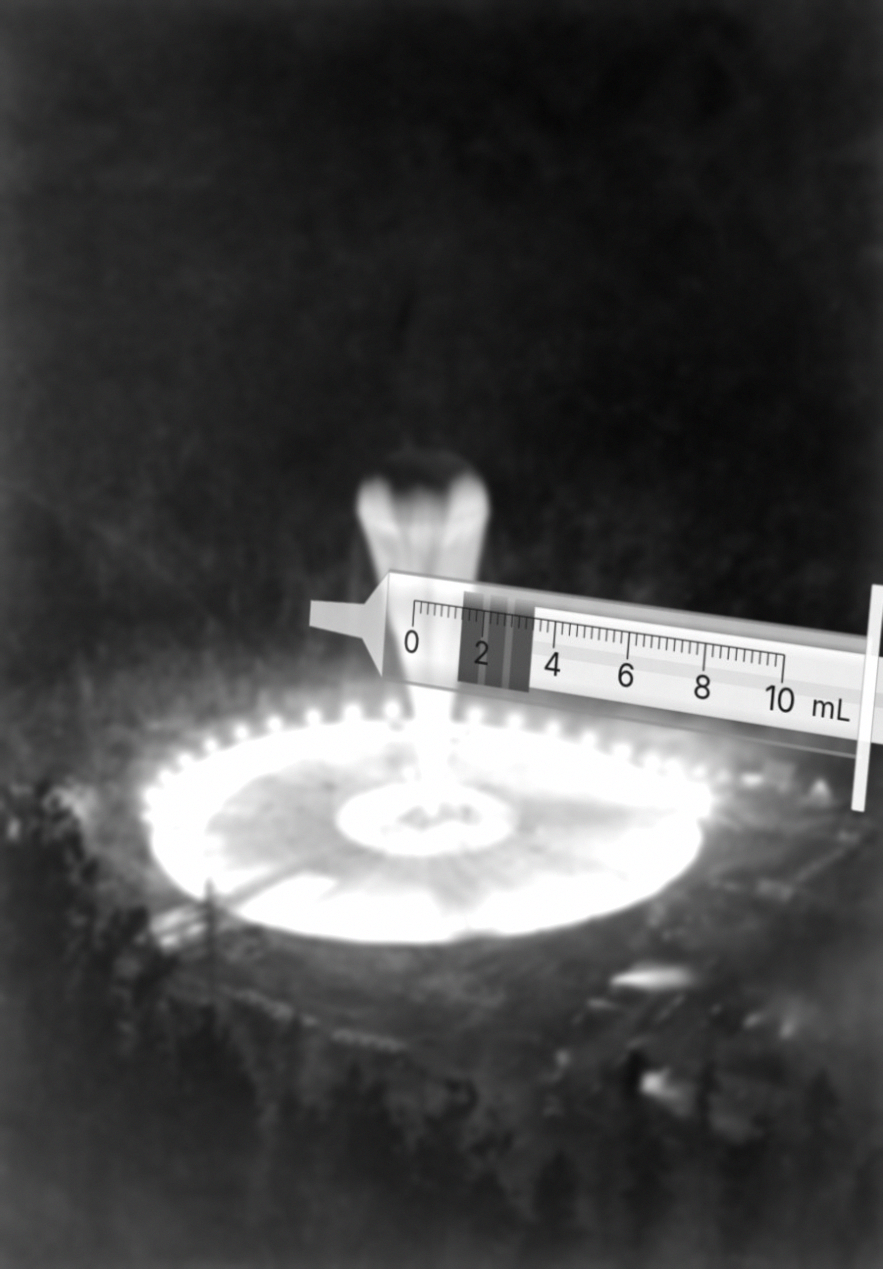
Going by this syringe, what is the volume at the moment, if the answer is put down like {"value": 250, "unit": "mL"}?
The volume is {"value": 1.4, "unit": "mL"}
